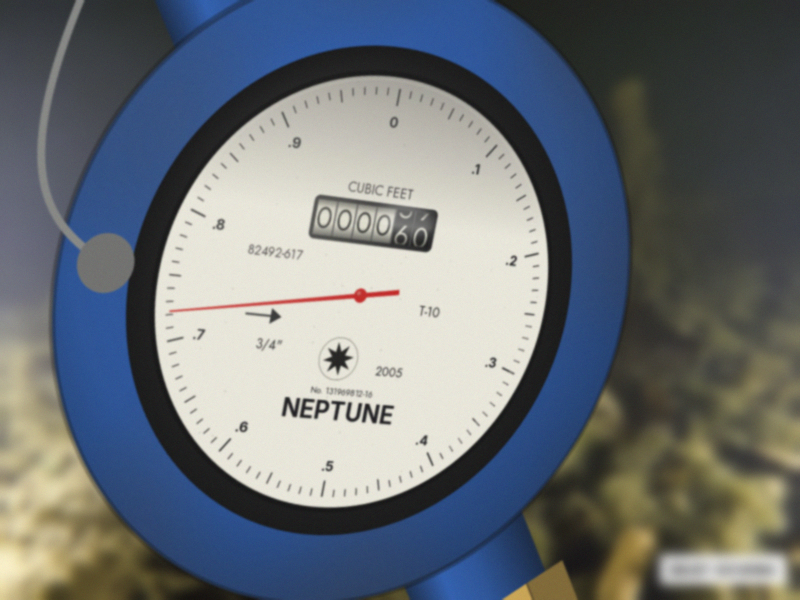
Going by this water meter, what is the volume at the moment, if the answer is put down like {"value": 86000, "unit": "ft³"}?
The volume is {"value": 59.72, "unit": "ft³"}
